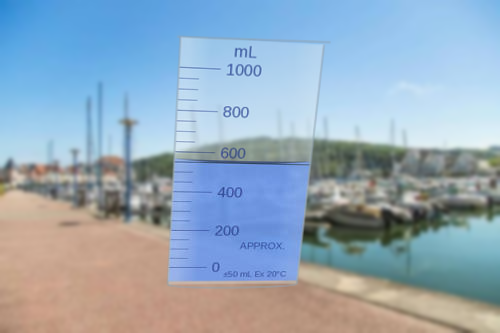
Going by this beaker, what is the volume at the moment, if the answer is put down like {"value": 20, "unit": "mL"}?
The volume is {"value": 550, "unit": "mL"}
